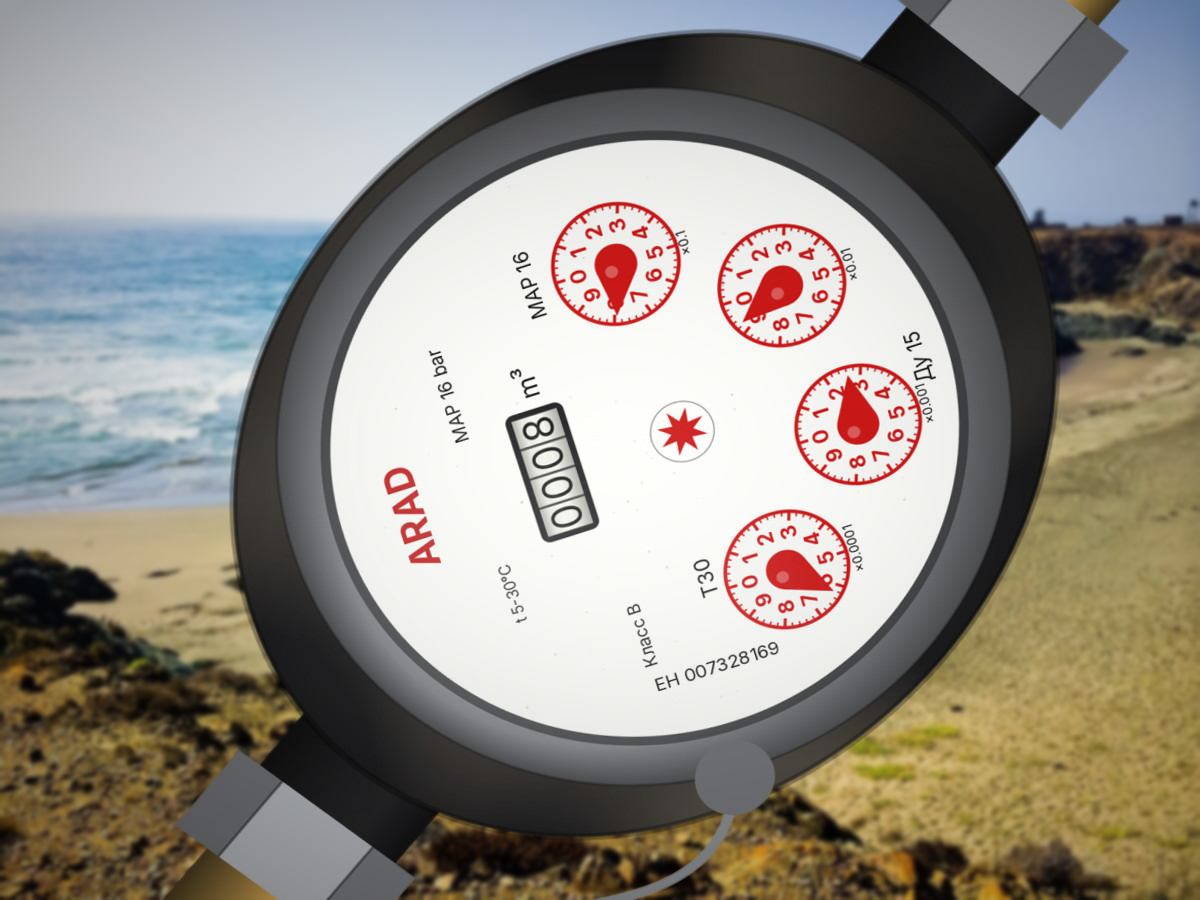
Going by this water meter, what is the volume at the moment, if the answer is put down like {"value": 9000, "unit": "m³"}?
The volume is {"value": 8.7926, "unit": "m³"}
